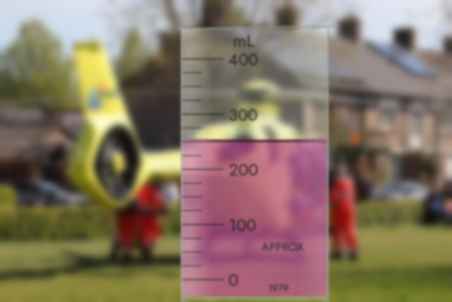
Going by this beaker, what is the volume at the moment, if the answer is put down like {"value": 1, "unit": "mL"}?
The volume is {"value": 250, "unit": "mL"}
